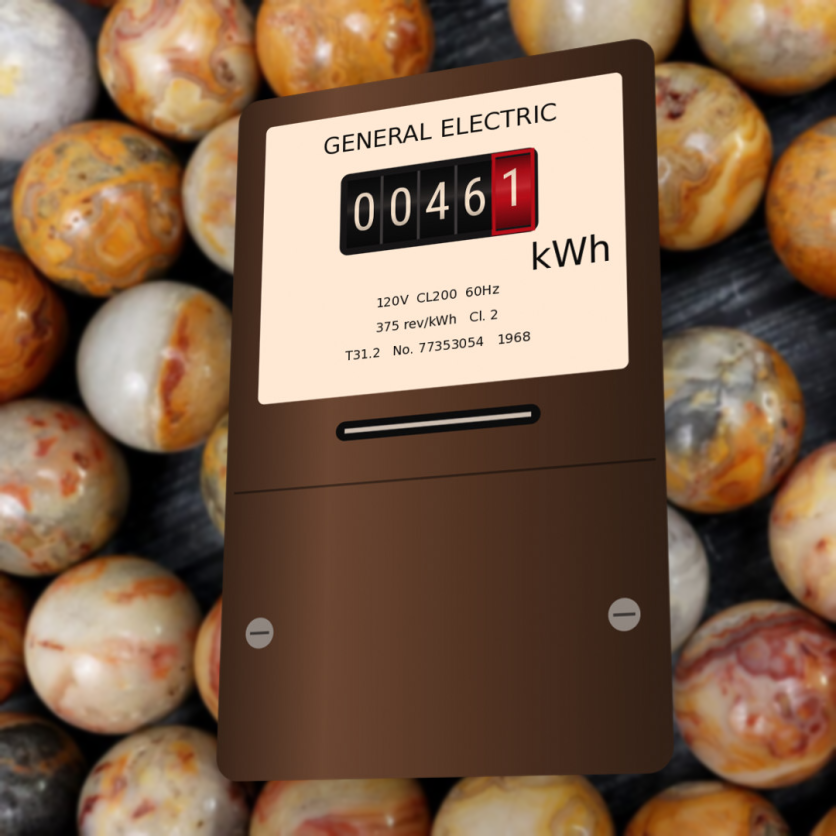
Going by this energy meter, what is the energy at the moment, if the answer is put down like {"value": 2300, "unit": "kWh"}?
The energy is {"value": 46.1, "unit": "kWh"}
